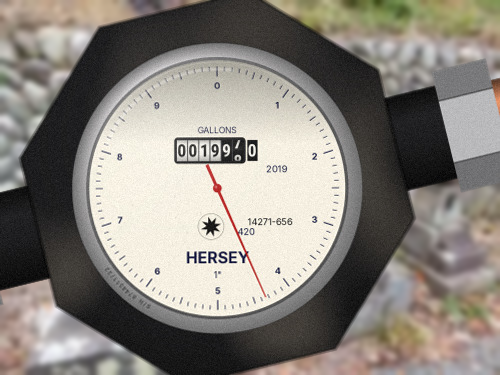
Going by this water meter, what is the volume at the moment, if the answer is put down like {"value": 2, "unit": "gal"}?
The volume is {"value": 19974.3, "unit": "gal"}
